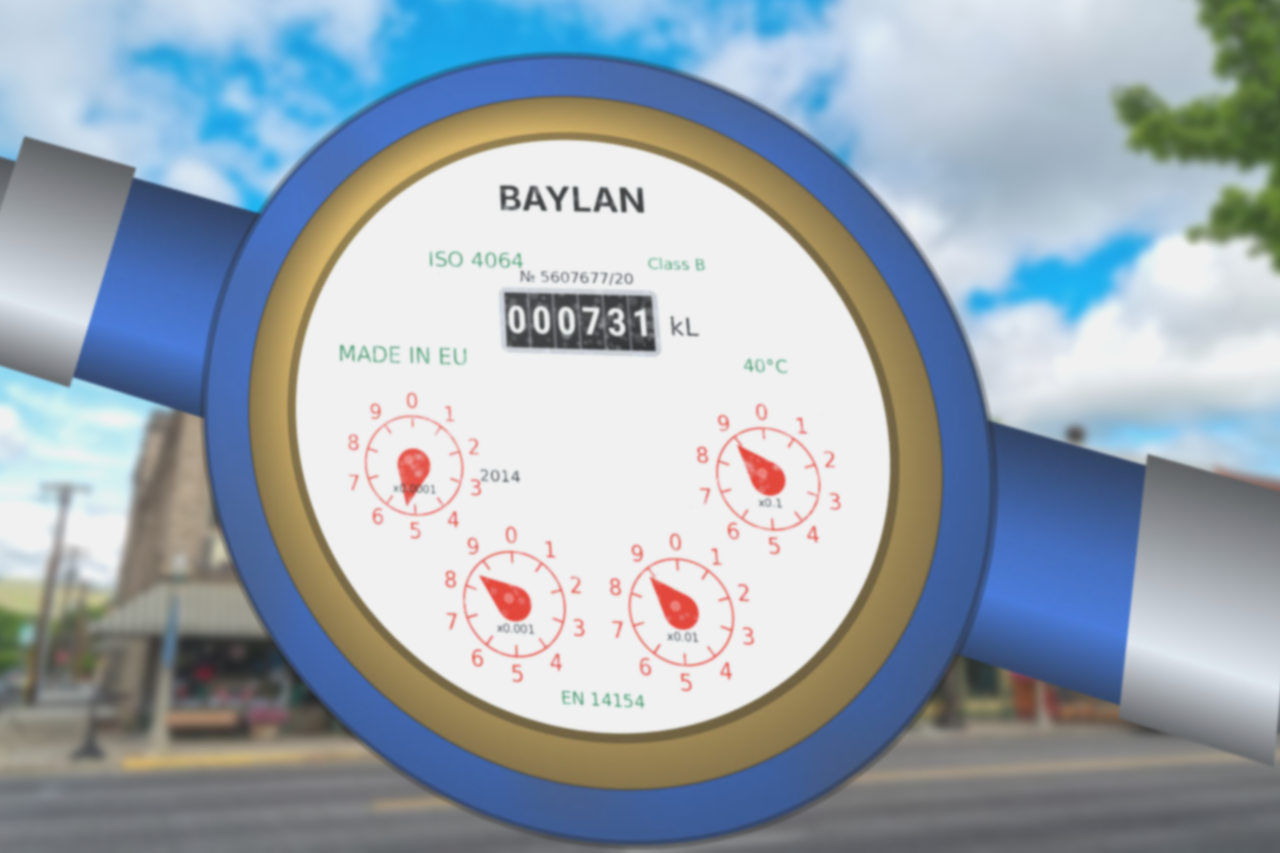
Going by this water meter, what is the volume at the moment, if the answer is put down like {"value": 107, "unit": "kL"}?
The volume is {"value": 731.8885, "unit": "kL"}
